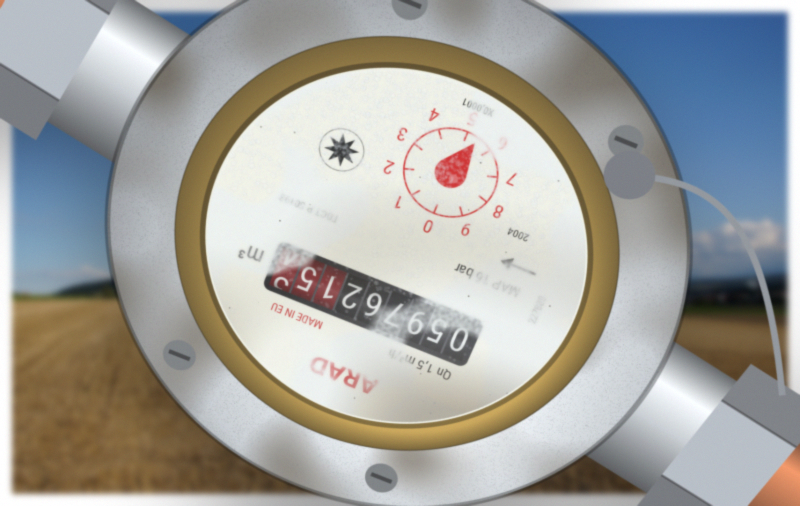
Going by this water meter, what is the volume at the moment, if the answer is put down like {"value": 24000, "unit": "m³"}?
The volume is {"value": 59762.1535, "unit": "m³"}
